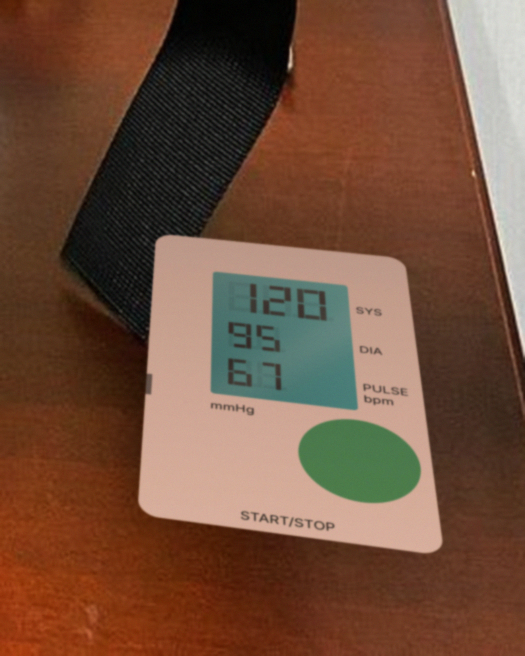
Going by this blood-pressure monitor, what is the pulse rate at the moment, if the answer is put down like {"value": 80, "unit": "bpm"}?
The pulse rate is {"value": 67, "unit": "bpm"}
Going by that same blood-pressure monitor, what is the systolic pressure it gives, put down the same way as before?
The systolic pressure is {"value": 120, "unit": "mmHg"}
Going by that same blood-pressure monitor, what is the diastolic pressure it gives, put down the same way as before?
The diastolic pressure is {"value": 95, "unit": "mmHg"}
